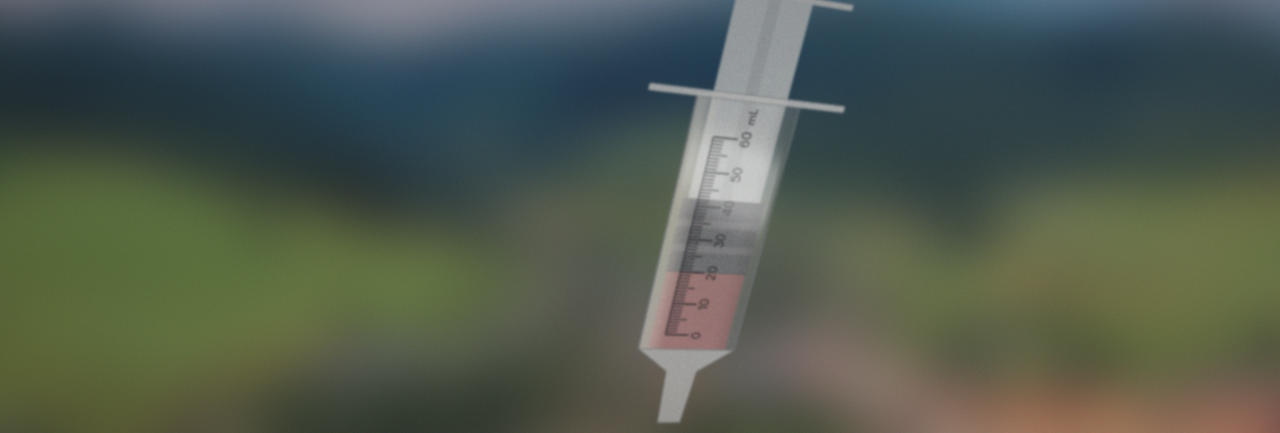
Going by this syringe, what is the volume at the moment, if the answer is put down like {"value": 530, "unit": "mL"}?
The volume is {"value": 20, "unit": "mL"}
